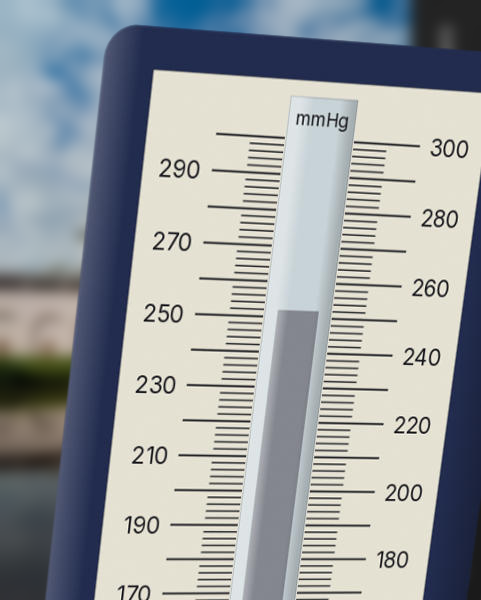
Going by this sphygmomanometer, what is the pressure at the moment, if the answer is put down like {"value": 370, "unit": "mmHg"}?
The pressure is {"value": 252, "unit": "mmHg"}
